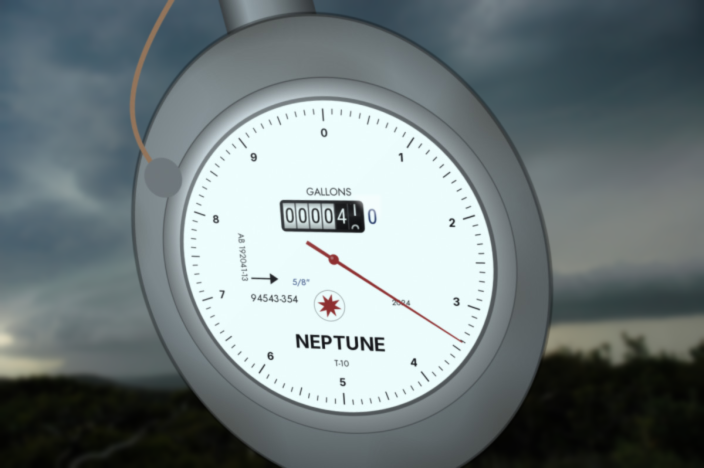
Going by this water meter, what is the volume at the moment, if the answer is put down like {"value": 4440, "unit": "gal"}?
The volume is {"value": 413.4, "unit": "gal"}
